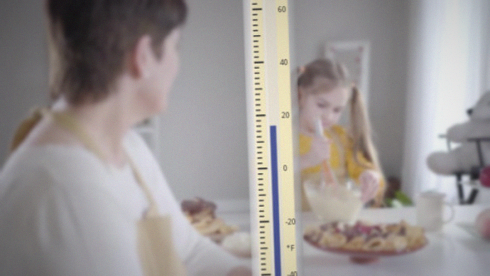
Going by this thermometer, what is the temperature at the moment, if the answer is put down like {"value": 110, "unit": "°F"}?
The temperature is {"value": 16, "unit": "°F"}
